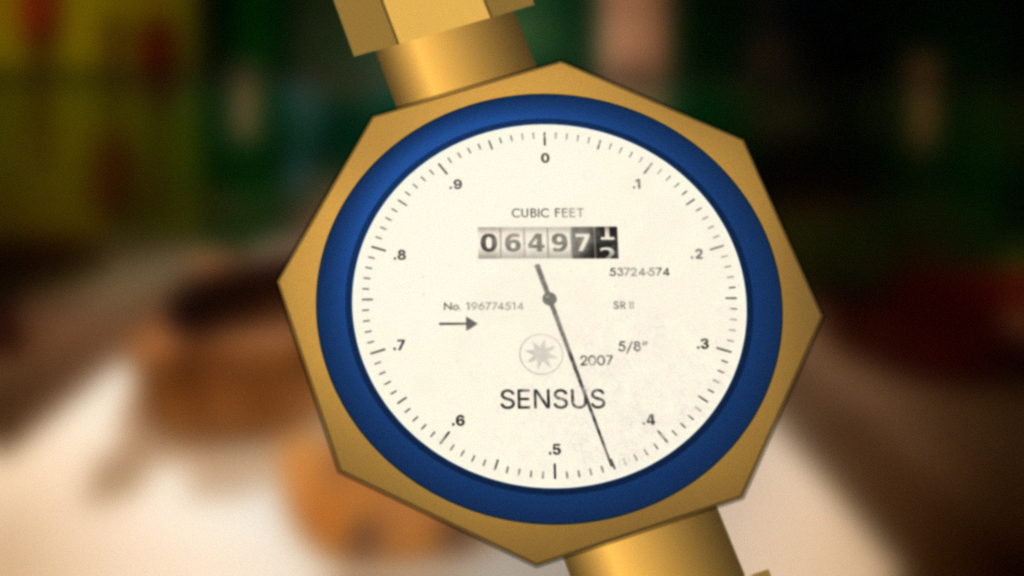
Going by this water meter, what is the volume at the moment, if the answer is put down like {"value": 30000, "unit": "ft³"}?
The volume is {"value": 64971.45, "unit": "ft³"}
